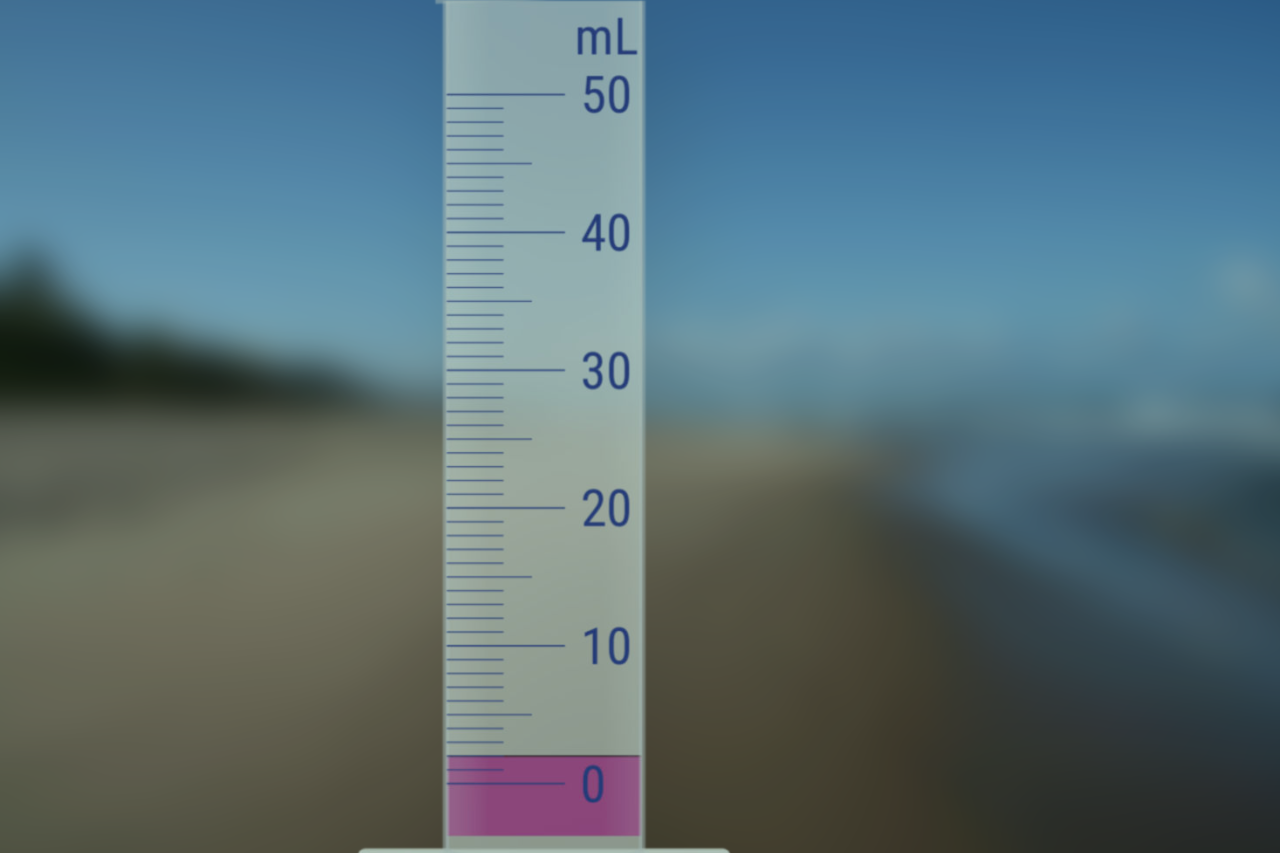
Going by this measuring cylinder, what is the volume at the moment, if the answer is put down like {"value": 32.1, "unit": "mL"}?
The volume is {"value": 2, "unit": "mL"}
